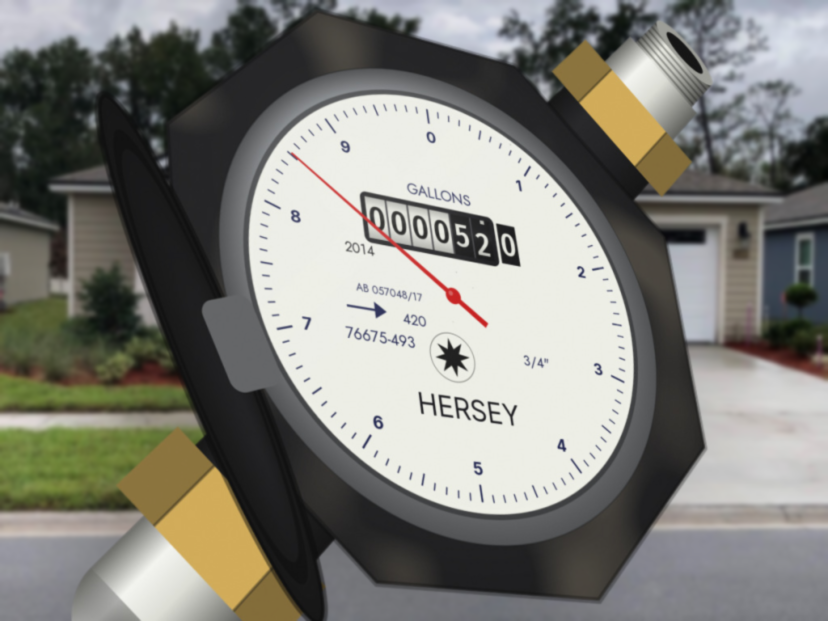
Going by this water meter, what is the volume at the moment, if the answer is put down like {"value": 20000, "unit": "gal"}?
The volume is {"value": 518.5, "unit": "gal"}
